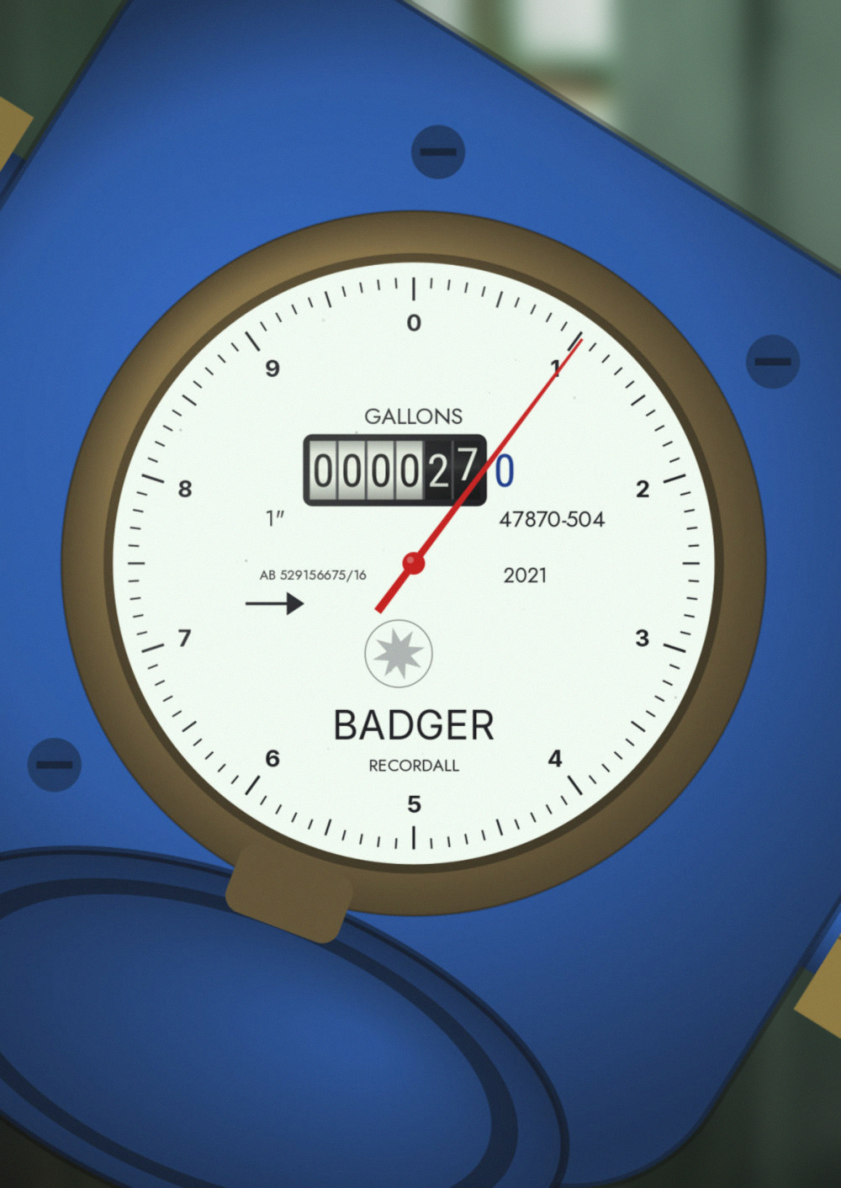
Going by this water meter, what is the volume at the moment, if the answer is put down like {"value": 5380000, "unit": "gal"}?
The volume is {"value": 271.0, "unit": "gal"}
